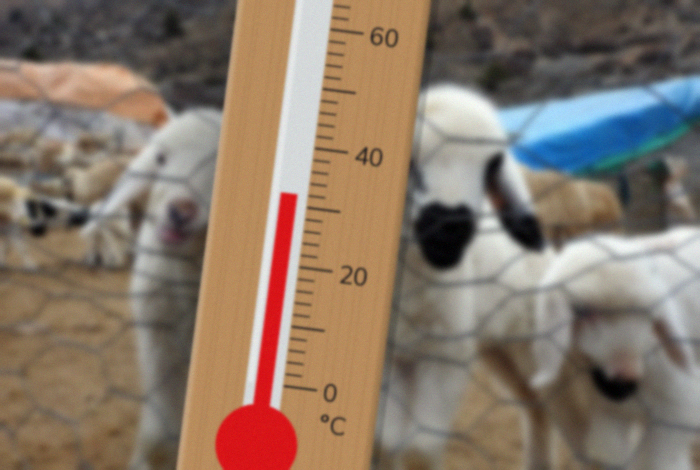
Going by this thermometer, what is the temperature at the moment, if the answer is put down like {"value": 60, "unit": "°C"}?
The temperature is {"value": 32, "unit": "°C"}
